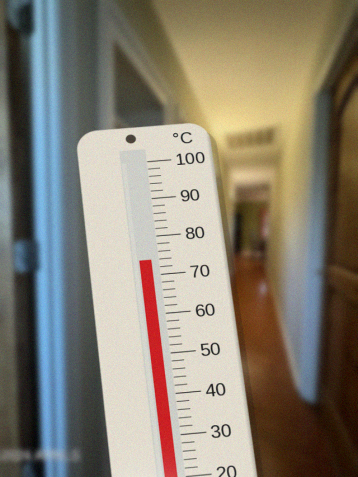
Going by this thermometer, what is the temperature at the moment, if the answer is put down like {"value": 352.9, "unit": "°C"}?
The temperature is {"value": 74, "unit": "°C"}
